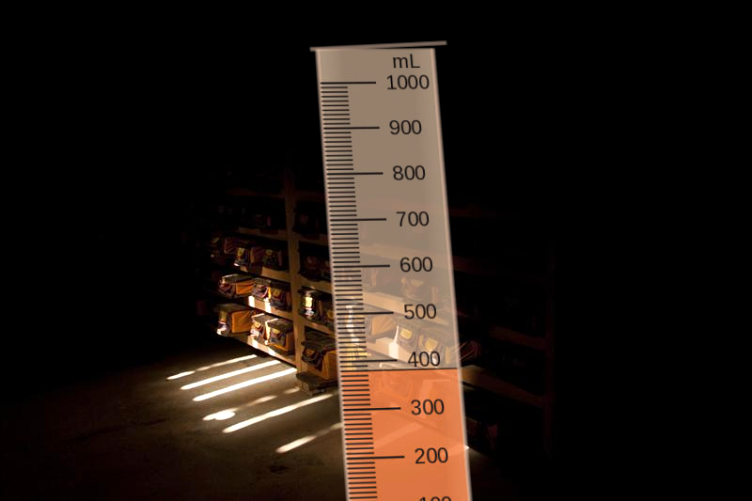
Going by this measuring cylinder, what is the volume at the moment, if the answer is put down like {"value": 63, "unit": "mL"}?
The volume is {"value": 380, "unit": "mL"}
